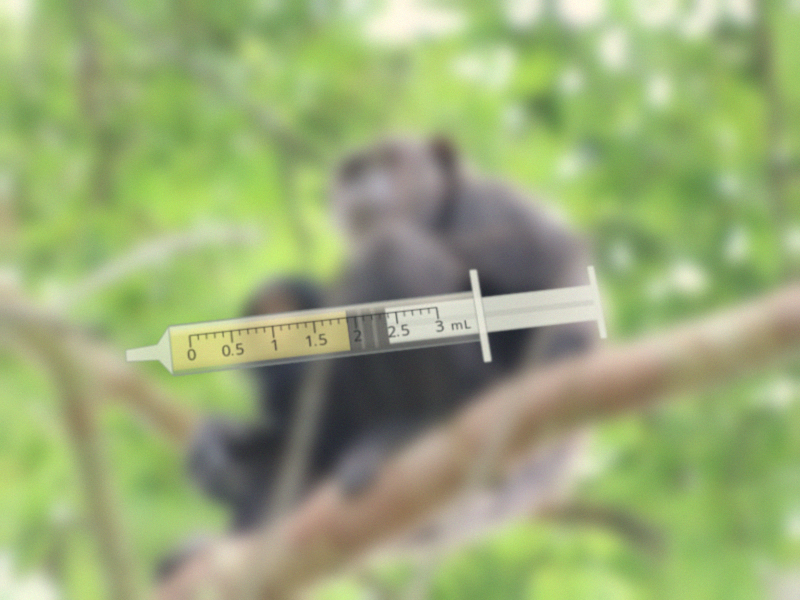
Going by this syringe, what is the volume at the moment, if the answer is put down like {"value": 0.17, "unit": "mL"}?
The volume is {"value": 1.9, "unit": "mL"}
